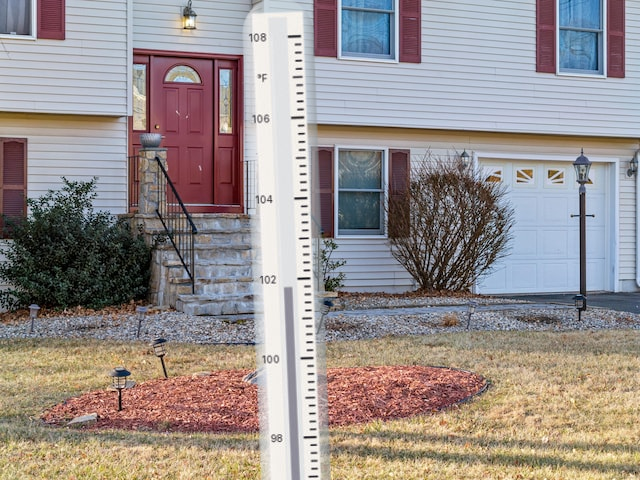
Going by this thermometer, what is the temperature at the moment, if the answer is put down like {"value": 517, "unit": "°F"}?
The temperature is {"value": 101.8, "unit": "°F"}
